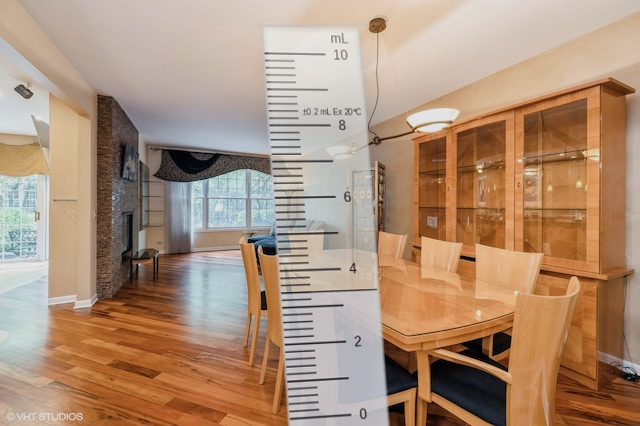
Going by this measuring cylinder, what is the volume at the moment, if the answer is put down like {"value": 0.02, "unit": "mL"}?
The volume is {"value": 3.4, "unit": "mL"}
